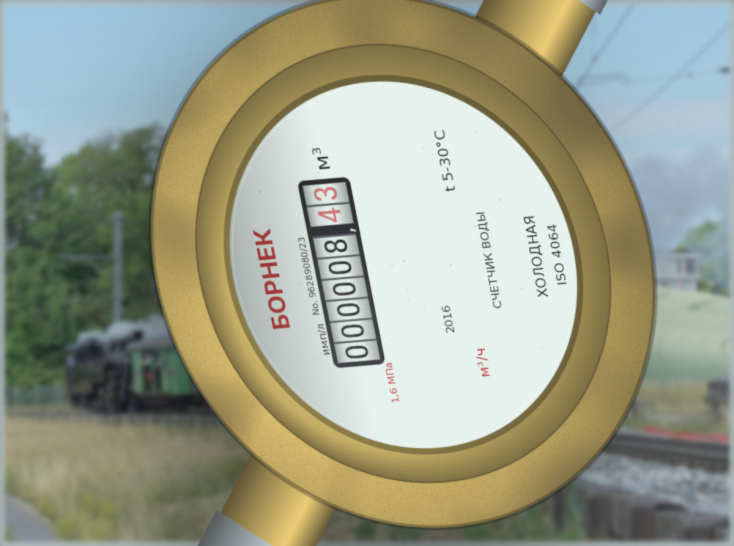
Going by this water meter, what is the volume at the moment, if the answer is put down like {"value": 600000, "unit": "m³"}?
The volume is {"value": 8.43, "unit": "m³"}
